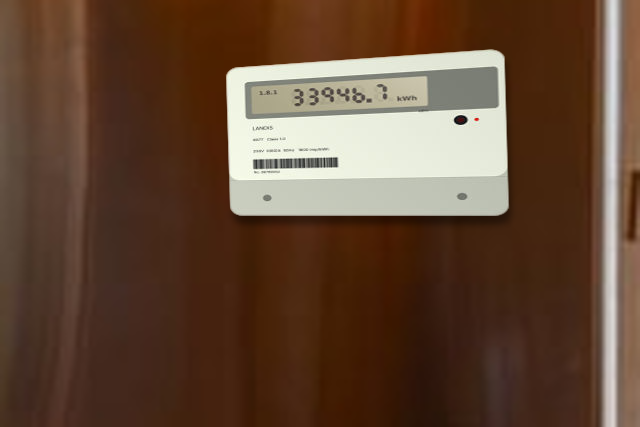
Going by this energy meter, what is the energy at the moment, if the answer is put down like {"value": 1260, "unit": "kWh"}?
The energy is {"value": 33946.7, "unit": "kWh"}
